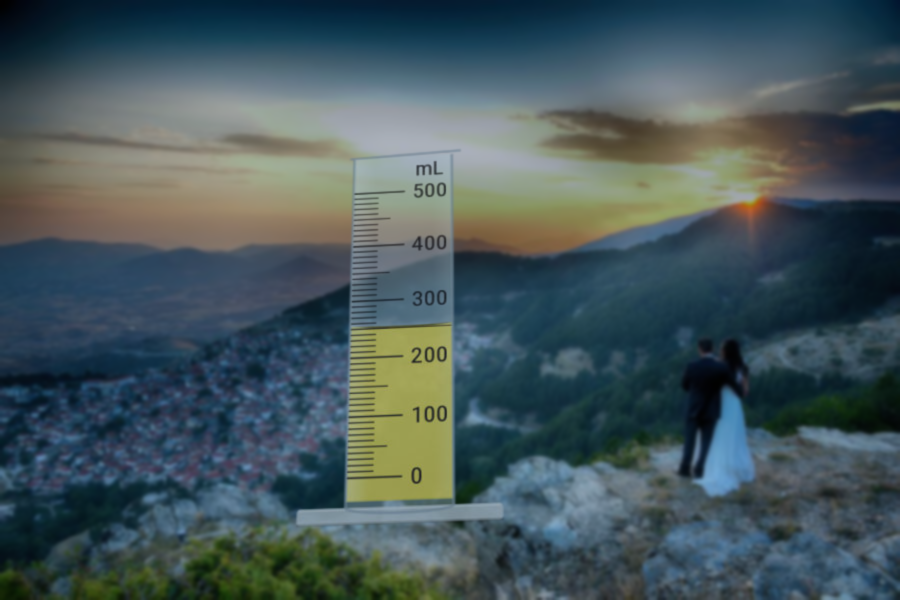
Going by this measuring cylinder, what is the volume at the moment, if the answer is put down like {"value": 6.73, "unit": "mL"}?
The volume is {"value": 250, "unit": "mL"}
